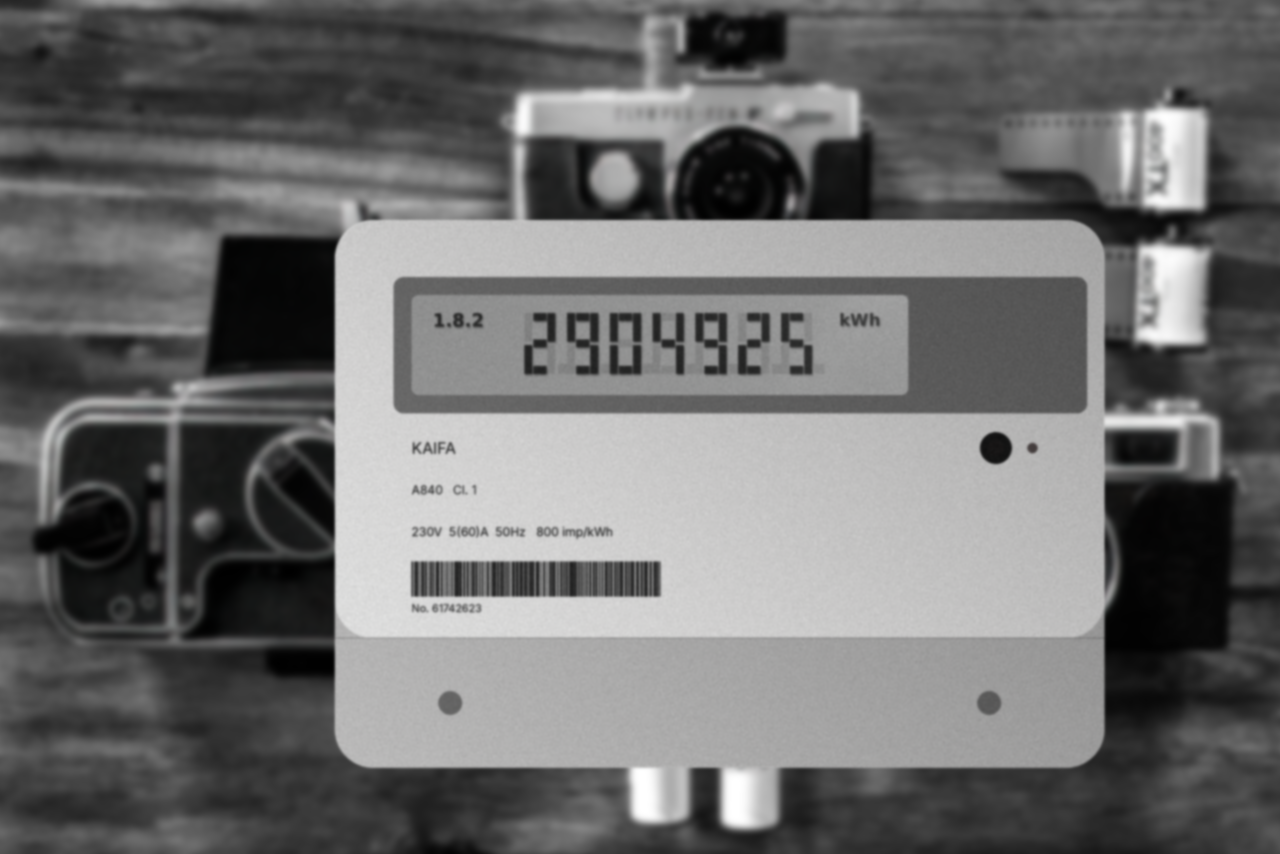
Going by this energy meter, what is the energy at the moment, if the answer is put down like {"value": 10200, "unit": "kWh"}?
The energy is {"value": 2904925, "unit": "kWh"}
